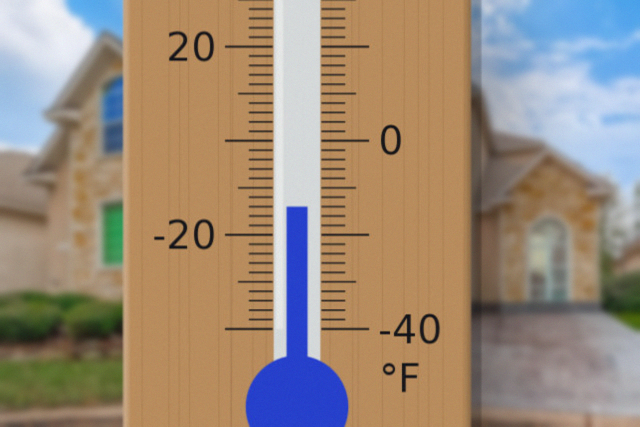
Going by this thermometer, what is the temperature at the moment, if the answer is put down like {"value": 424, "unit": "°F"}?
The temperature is {"value": -14, "unit": "°F"}
